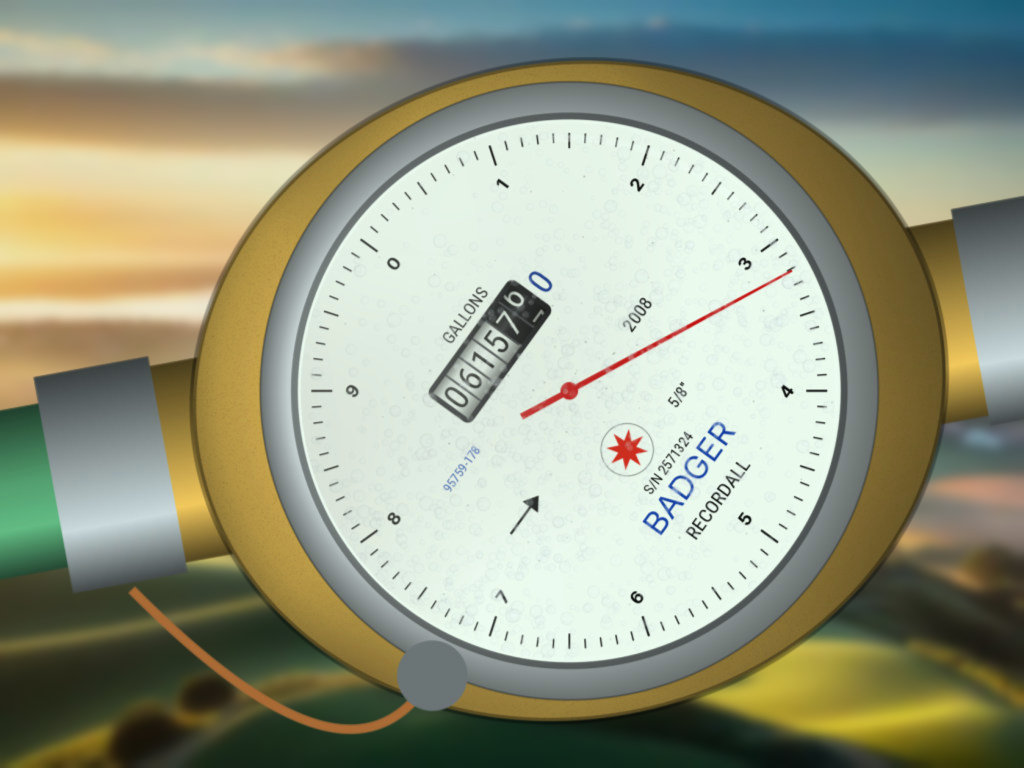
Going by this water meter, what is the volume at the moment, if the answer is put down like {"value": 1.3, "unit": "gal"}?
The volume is {"value": 615763.2, "unit": "gal"}
